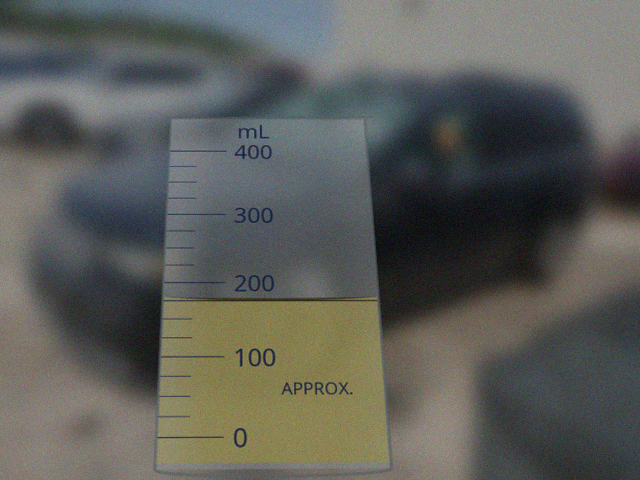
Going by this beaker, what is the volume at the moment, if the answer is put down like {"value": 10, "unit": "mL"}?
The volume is {"value": 175, "unit": "mL"}
